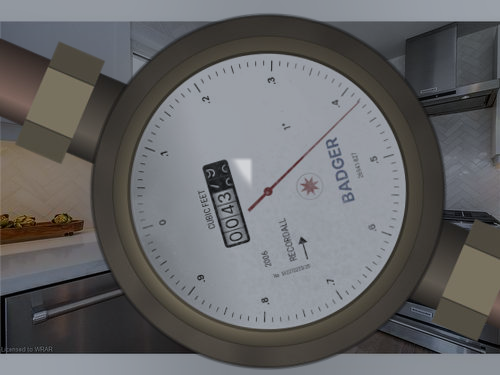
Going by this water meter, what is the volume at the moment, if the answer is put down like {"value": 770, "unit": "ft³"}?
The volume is {"value": 4379.42, "unit": "ft³"}
